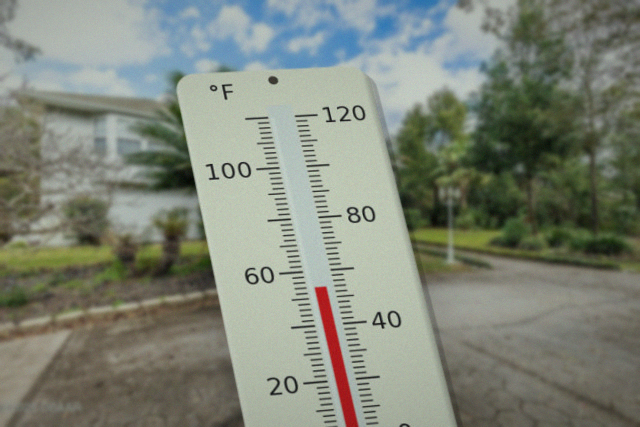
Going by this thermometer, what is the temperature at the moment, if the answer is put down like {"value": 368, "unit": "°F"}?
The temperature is {"value": 54, "unit": "°F"}
